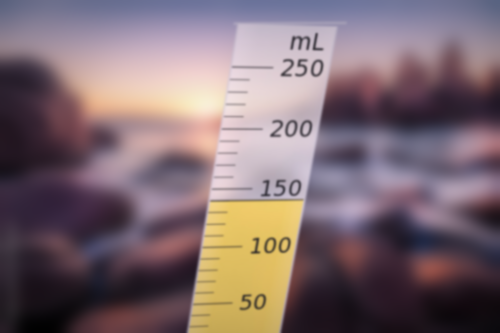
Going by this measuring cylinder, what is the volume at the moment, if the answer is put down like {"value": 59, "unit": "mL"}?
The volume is {"value": 140, "unit": "mL"}
